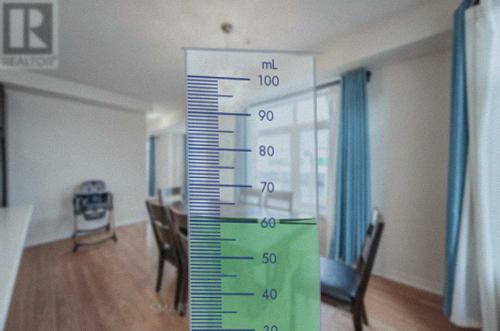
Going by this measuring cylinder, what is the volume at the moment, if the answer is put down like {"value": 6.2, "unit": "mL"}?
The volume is {"value": 60, "unit": "mL"}
